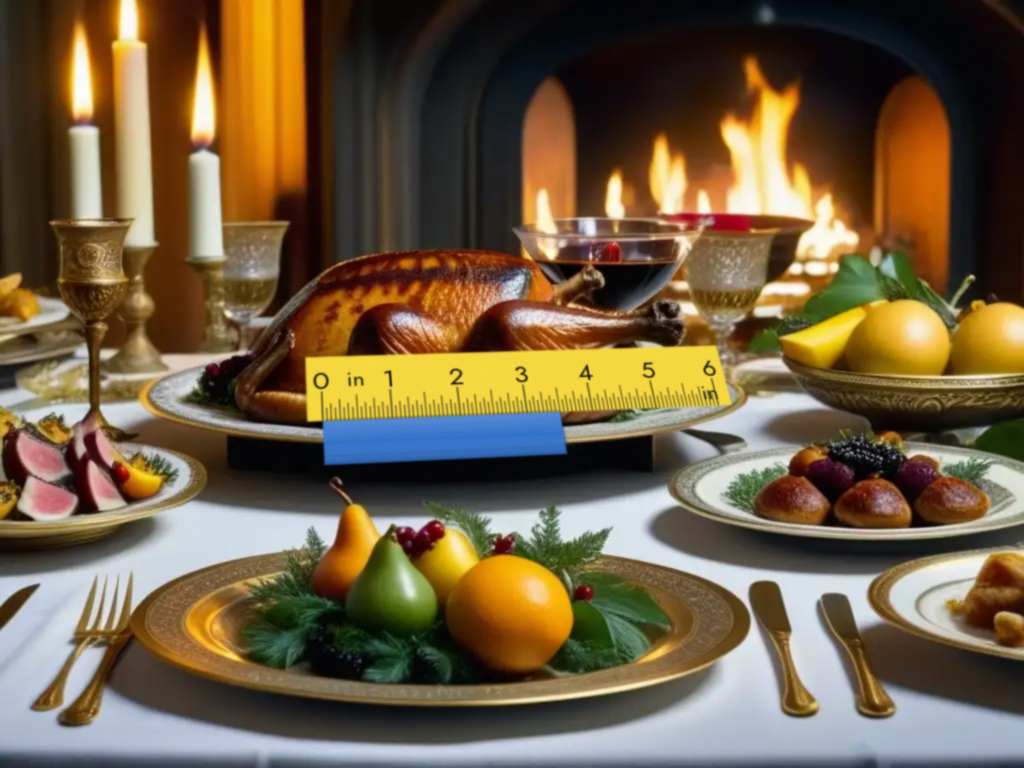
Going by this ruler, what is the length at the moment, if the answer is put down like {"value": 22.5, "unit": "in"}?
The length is {"value": 3.5, "unit": "in"}
